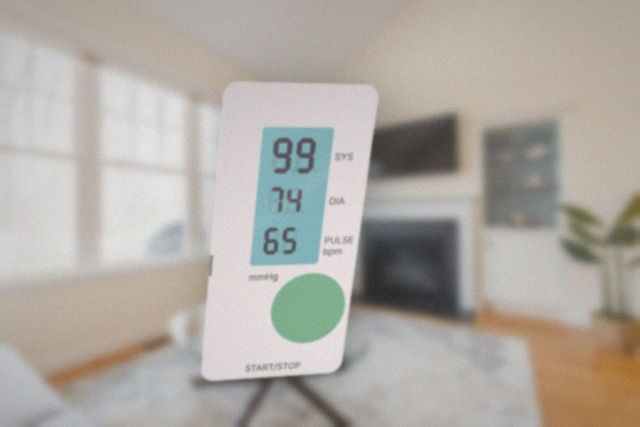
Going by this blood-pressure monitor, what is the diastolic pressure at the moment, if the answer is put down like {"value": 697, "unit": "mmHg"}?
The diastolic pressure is {"value": 74, "unit": "mmHg"}
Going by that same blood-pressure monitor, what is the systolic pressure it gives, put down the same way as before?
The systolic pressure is {"value": 99, "unit": "mmHg"}
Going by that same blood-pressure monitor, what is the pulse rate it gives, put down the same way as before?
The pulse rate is {"value": 65, "unit": "bpm"}
